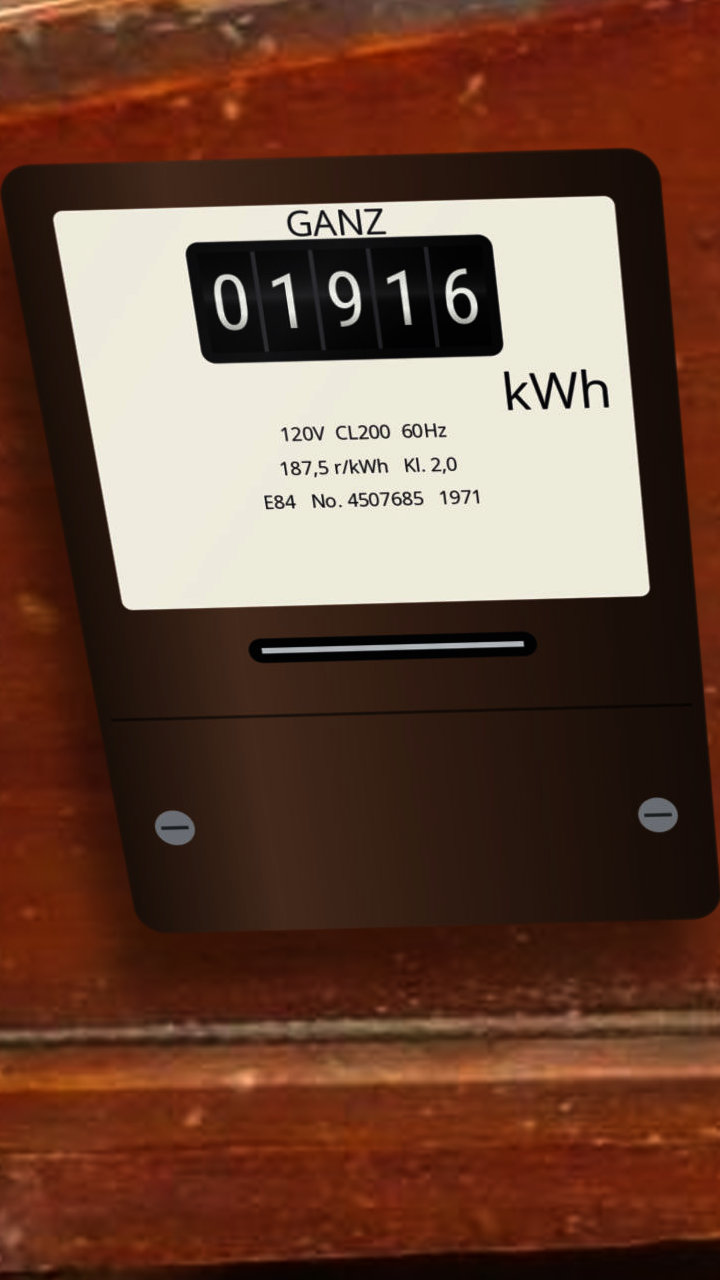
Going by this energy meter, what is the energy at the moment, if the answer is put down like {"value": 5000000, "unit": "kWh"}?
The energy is {"value": 1916, "unit": "kWh"}
